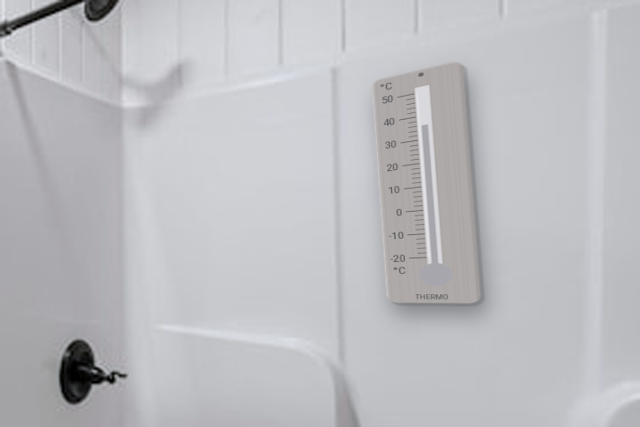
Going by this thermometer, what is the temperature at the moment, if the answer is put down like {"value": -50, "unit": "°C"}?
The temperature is {"value": 36, "unit": "°C"}
